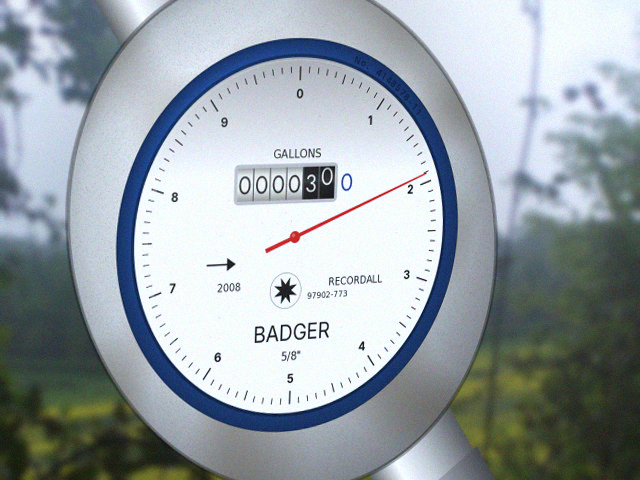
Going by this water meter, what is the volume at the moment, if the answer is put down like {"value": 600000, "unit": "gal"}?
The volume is {"value": 301.9, "unit": "gal"}
